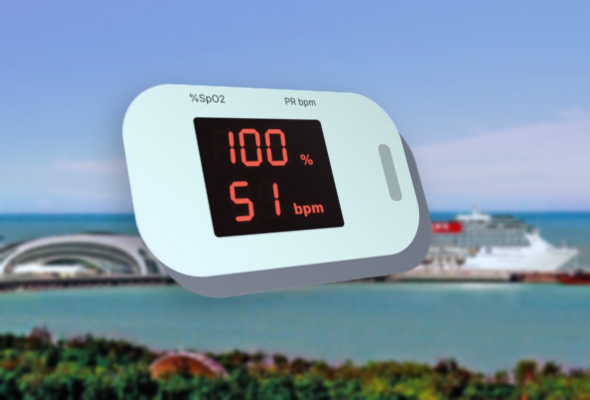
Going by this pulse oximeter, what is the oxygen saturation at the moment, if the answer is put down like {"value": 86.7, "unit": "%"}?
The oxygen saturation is {"value": 100, "unit": "%"}
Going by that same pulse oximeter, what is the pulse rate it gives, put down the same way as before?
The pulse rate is {"value": 51, "unit": "bpm"}
